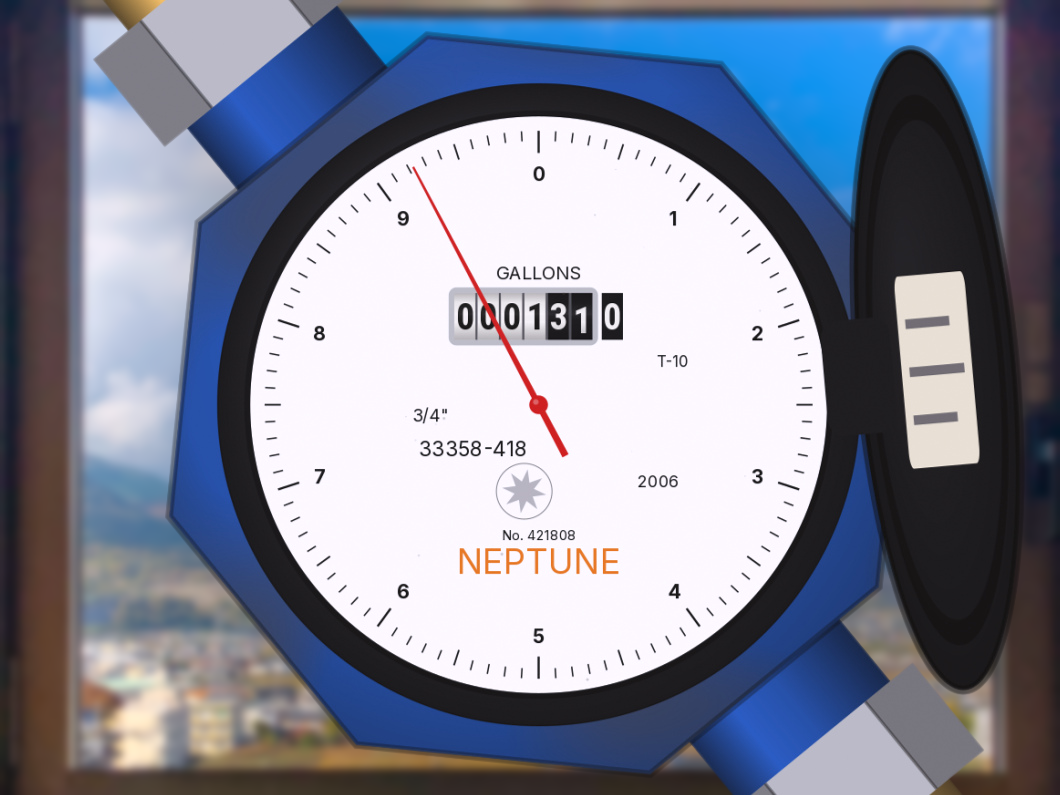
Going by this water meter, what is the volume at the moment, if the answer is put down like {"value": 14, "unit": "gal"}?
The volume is {"value": 1309.2, "unit": "gal"}
